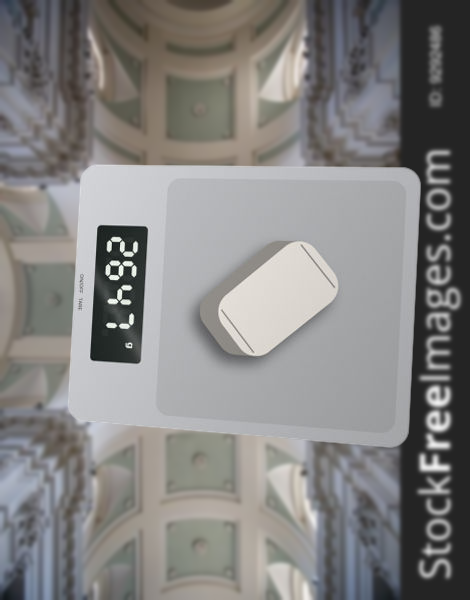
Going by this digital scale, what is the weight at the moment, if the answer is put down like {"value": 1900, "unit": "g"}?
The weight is {"value": 2647, "unit": "g"}
